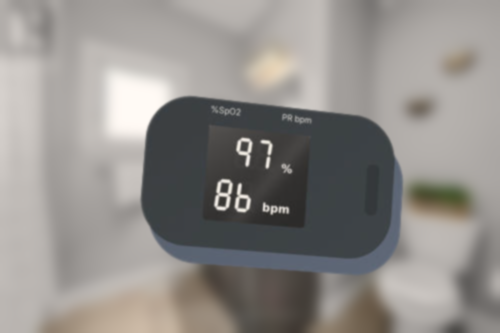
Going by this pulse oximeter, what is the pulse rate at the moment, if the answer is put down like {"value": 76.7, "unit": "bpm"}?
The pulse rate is {"value": 86, "unit": "bpm"}
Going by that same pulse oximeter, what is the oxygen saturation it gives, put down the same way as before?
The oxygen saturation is {"value": 97, "unit": "%"}
